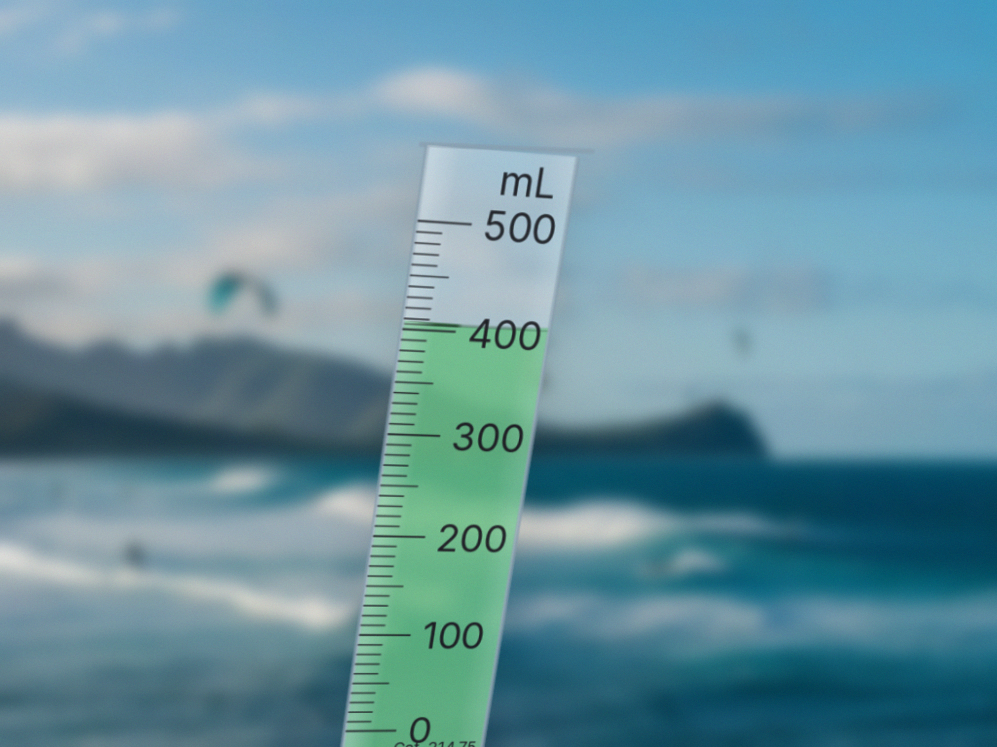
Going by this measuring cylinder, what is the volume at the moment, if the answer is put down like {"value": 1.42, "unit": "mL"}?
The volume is {"value": 405, "unit": "mL"}
